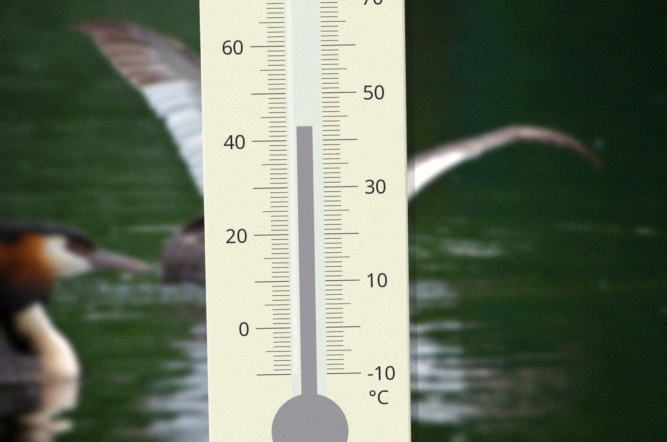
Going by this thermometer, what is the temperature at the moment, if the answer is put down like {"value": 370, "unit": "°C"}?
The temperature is {"value": 43, "unit": "°C"}
